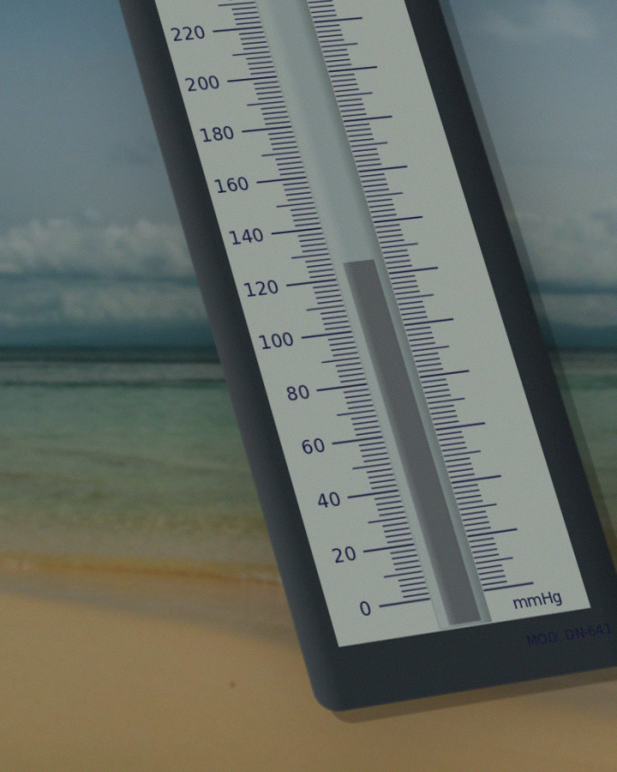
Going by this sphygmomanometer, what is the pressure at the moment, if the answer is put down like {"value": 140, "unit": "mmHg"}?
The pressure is {"value": 126, "unit": "mmHg"}
